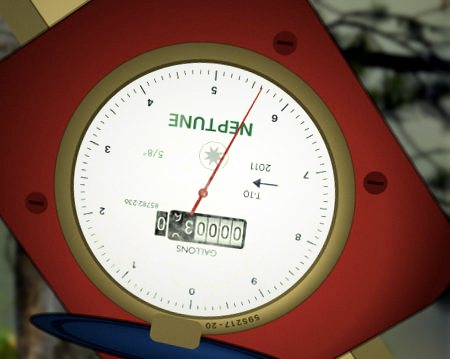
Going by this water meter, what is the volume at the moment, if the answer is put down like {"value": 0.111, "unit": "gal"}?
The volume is {"value": 355.6, "unit": "gal"}
